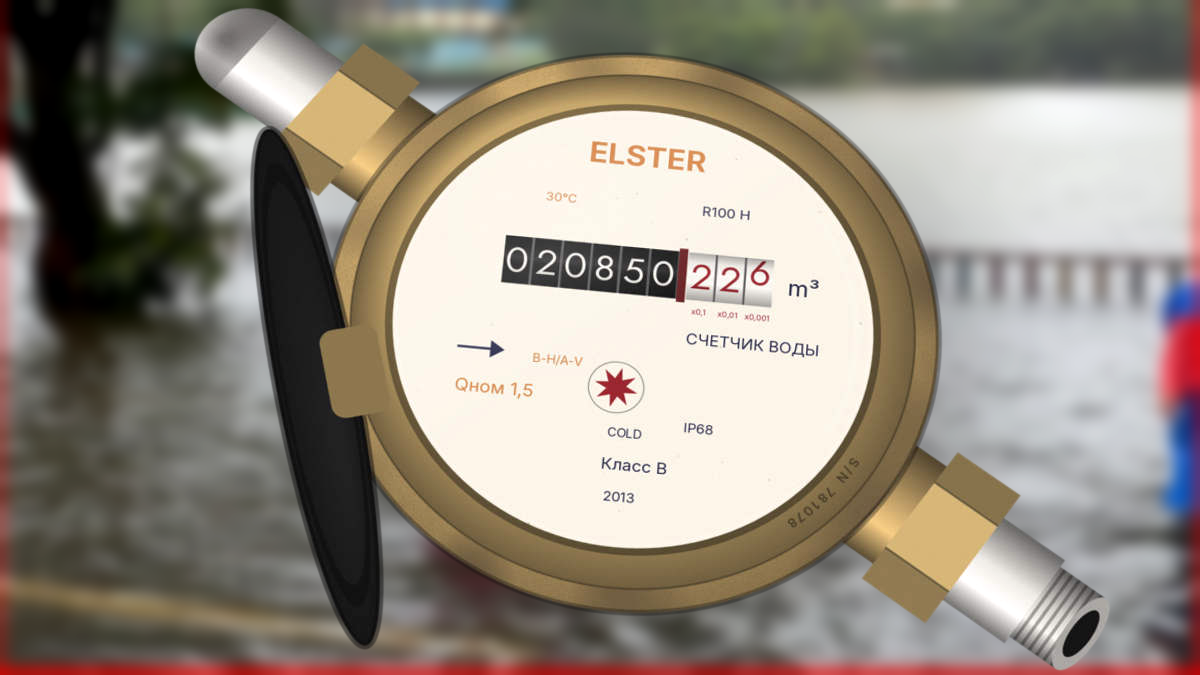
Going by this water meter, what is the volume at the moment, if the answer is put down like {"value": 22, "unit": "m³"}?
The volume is {"value": 20850.226, "unit": "m³"}
